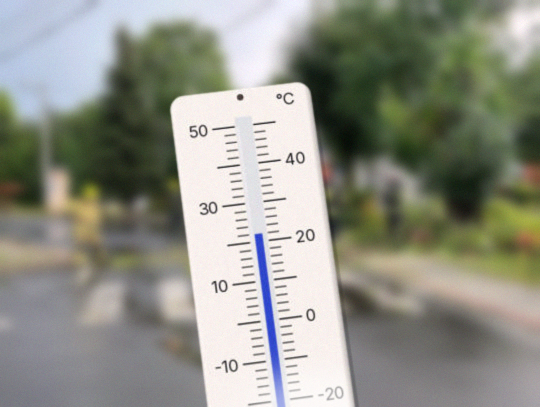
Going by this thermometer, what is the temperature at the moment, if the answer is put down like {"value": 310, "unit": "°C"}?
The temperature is {"value": 22, "unit": "°C"}
